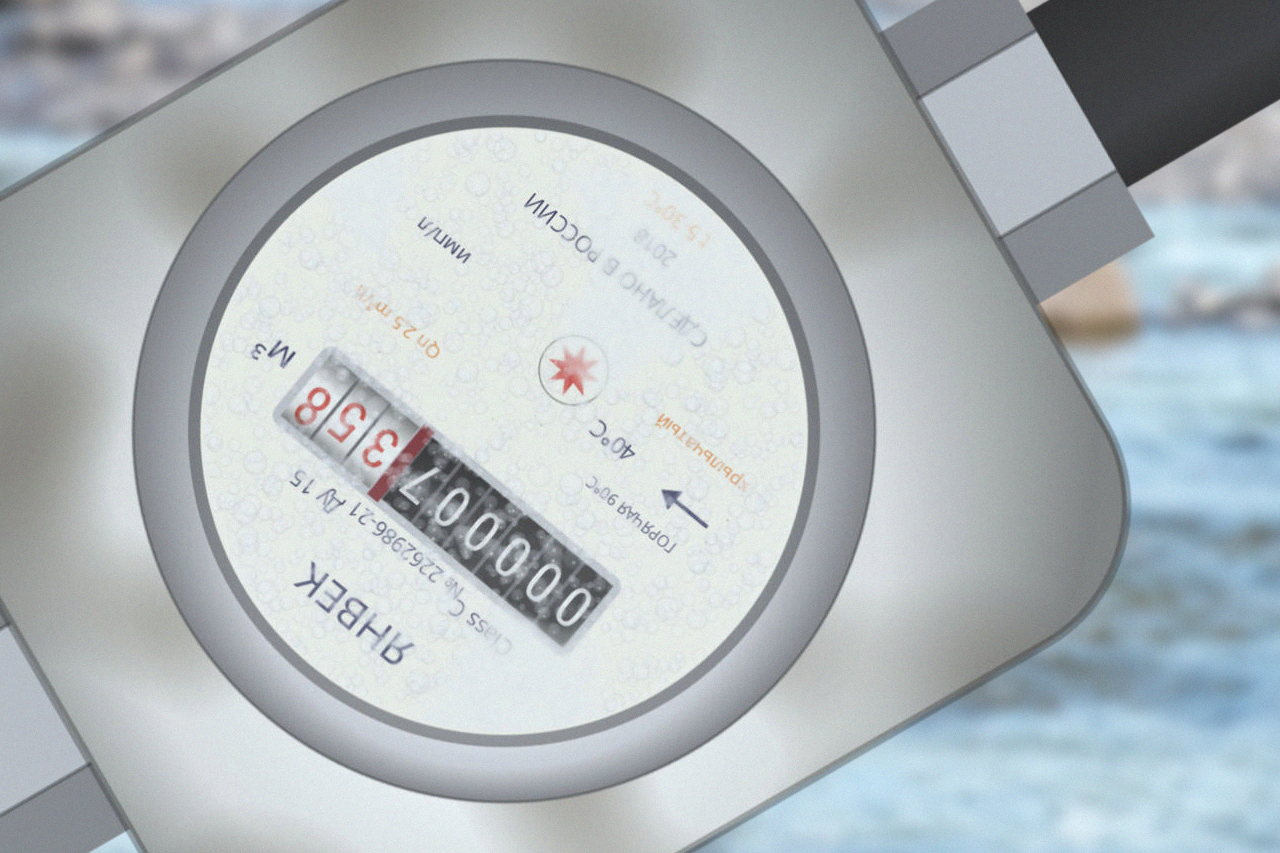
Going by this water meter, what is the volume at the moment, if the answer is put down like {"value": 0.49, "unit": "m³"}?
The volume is {"value": 7.358, "unit": "m³"}
